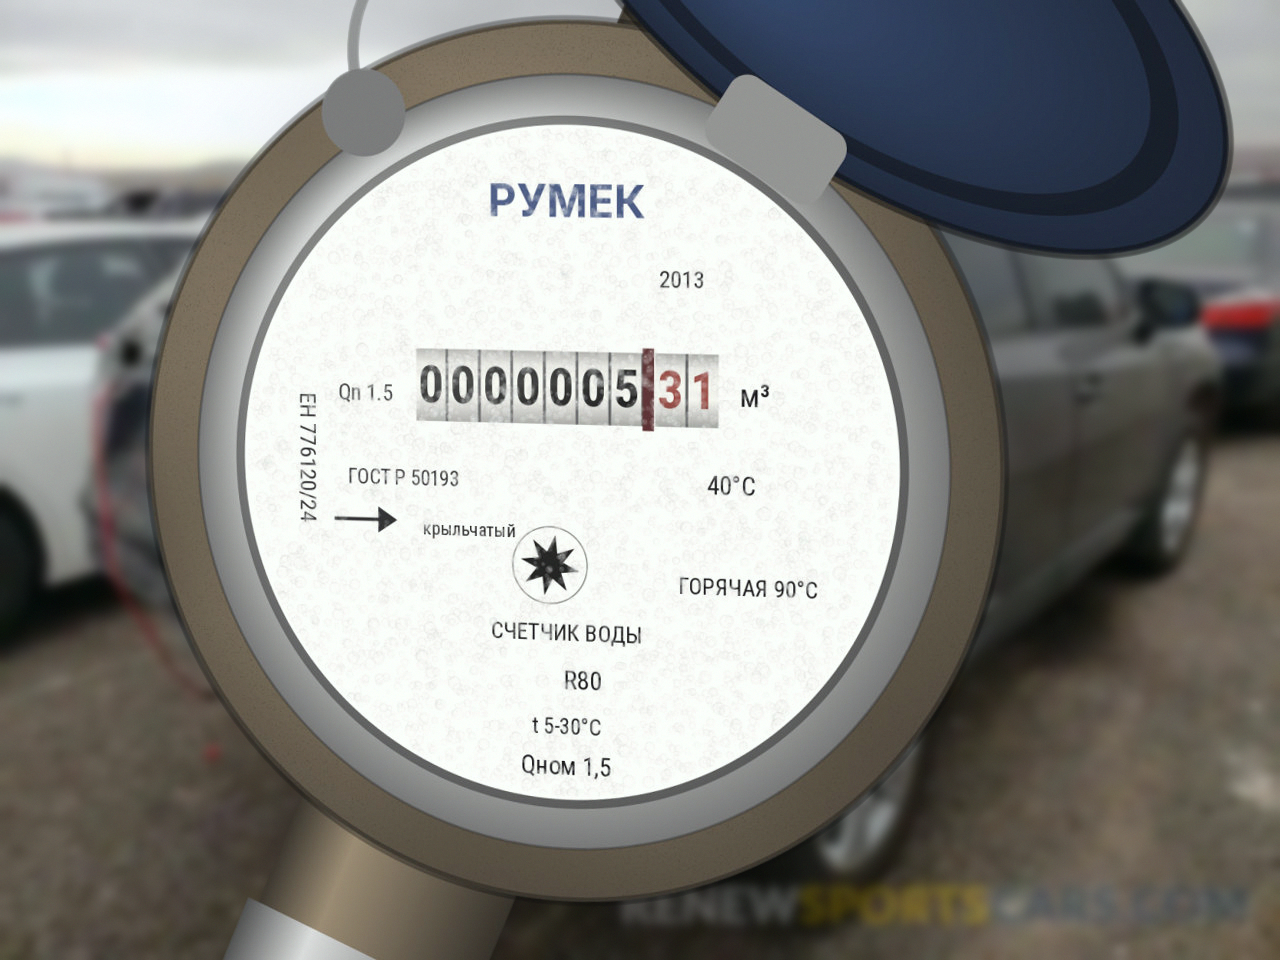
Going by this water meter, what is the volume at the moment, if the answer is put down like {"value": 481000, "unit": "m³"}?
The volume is {"value": 5.31, "unit": "m³"}
